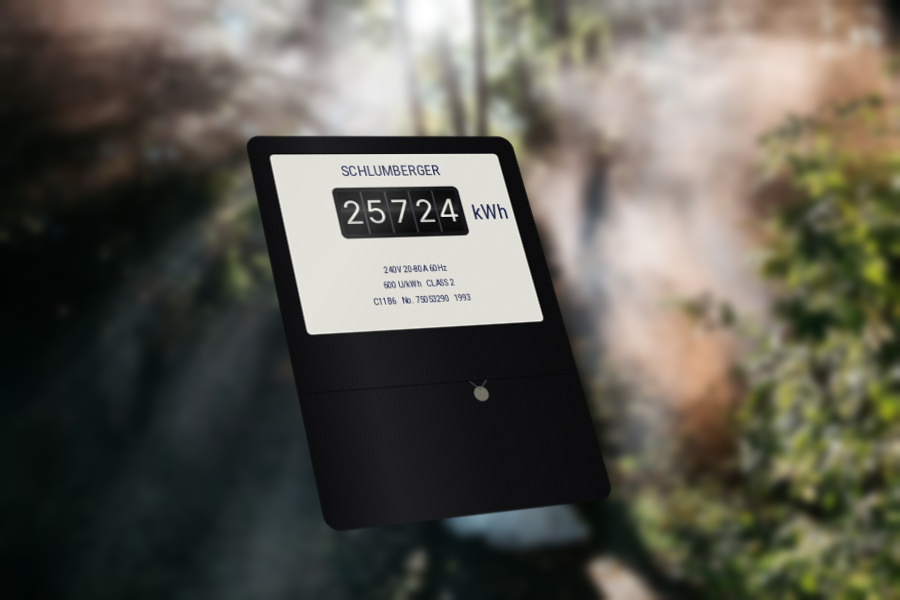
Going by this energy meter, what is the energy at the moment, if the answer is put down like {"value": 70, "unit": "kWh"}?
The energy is {"value": 25724, "unit": "kWh"}
